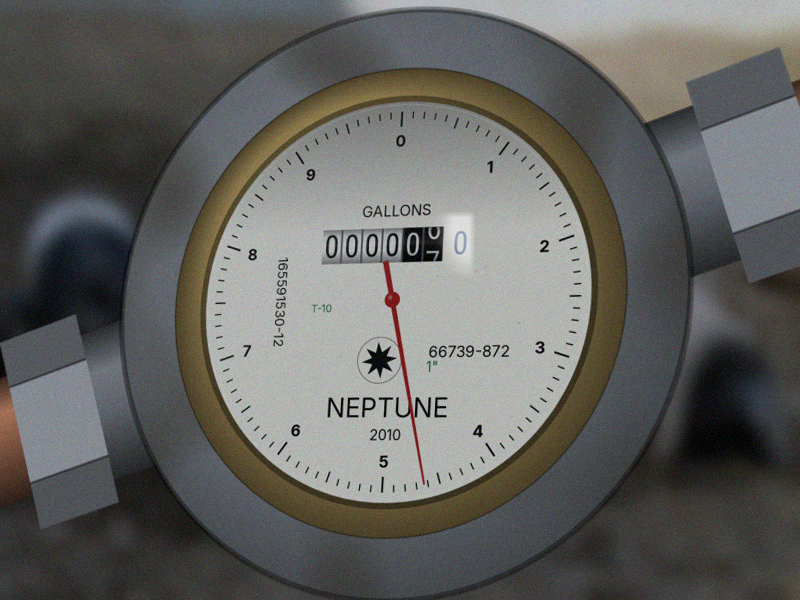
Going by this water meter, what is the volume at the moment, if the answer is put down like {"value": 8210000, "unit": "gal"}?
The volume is {"value": 64.6, "unit": "gal"}
